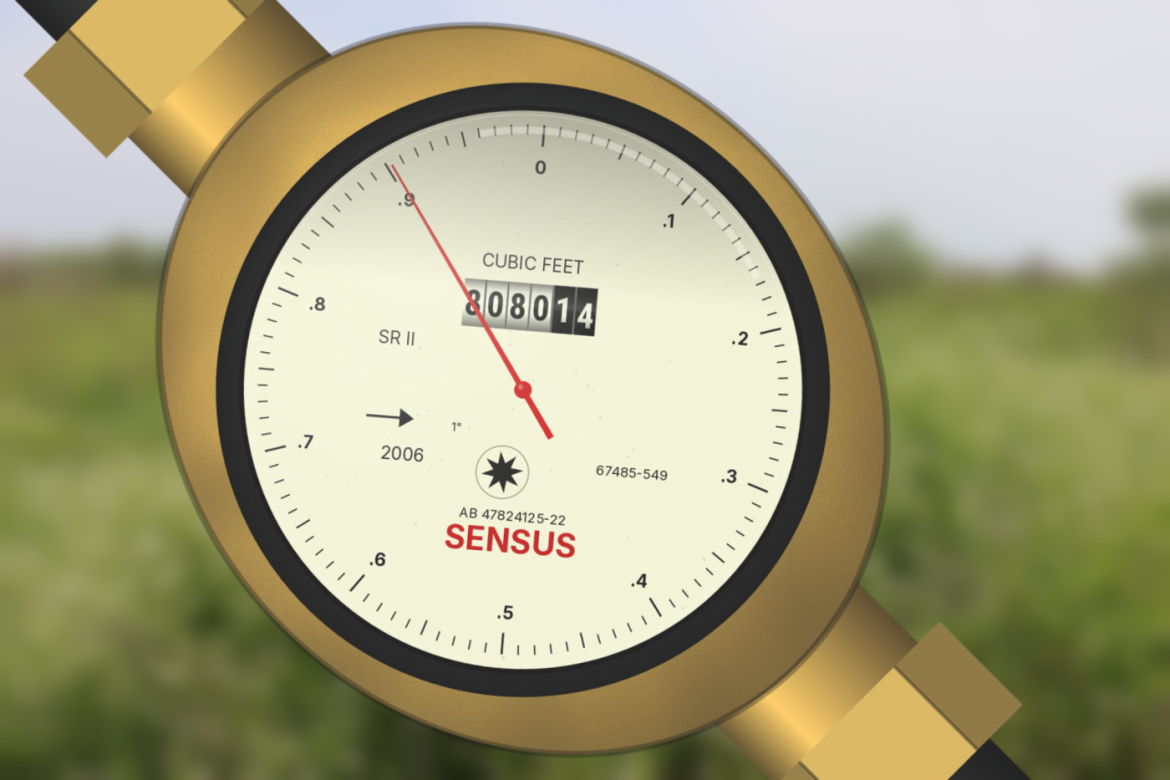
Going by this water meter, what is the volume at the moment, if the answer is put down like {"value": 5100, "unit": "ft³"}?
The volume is {"value": 808013.90, "unit": "ft³"}
